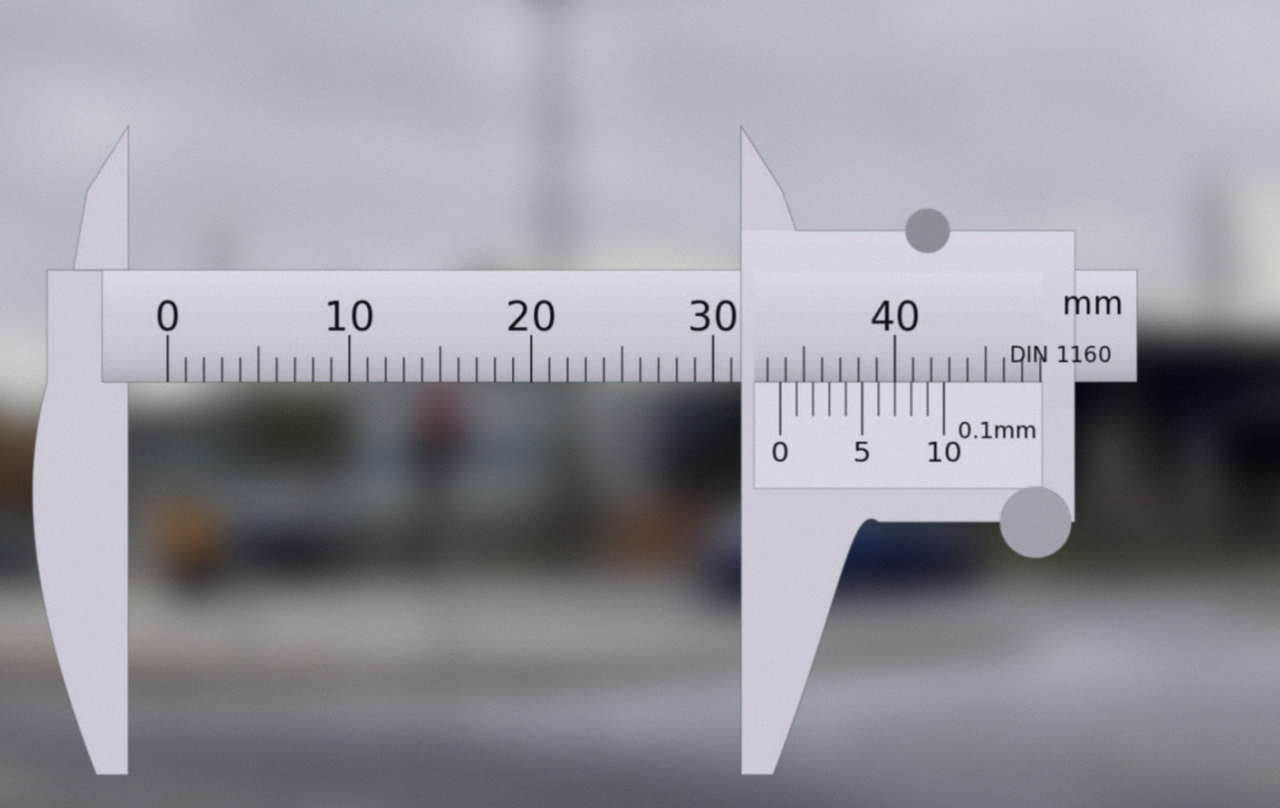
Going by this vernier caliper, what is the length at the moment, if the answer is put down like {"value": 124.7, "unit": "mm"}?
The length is {"value": 33.7, "unit": "mm"}
